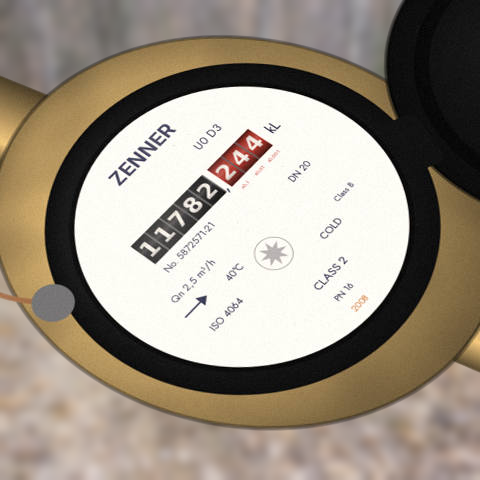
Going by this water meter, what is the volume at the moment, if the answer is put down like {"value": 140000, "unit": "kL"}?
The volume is {"value": 11782.244, "unit": "kL"}
